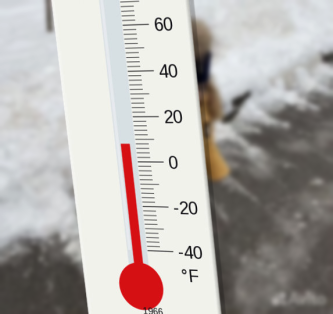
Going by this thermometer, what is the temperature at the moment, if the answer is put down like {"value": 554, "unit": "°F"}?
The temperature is {"value": 8, "unit": "°F"}
